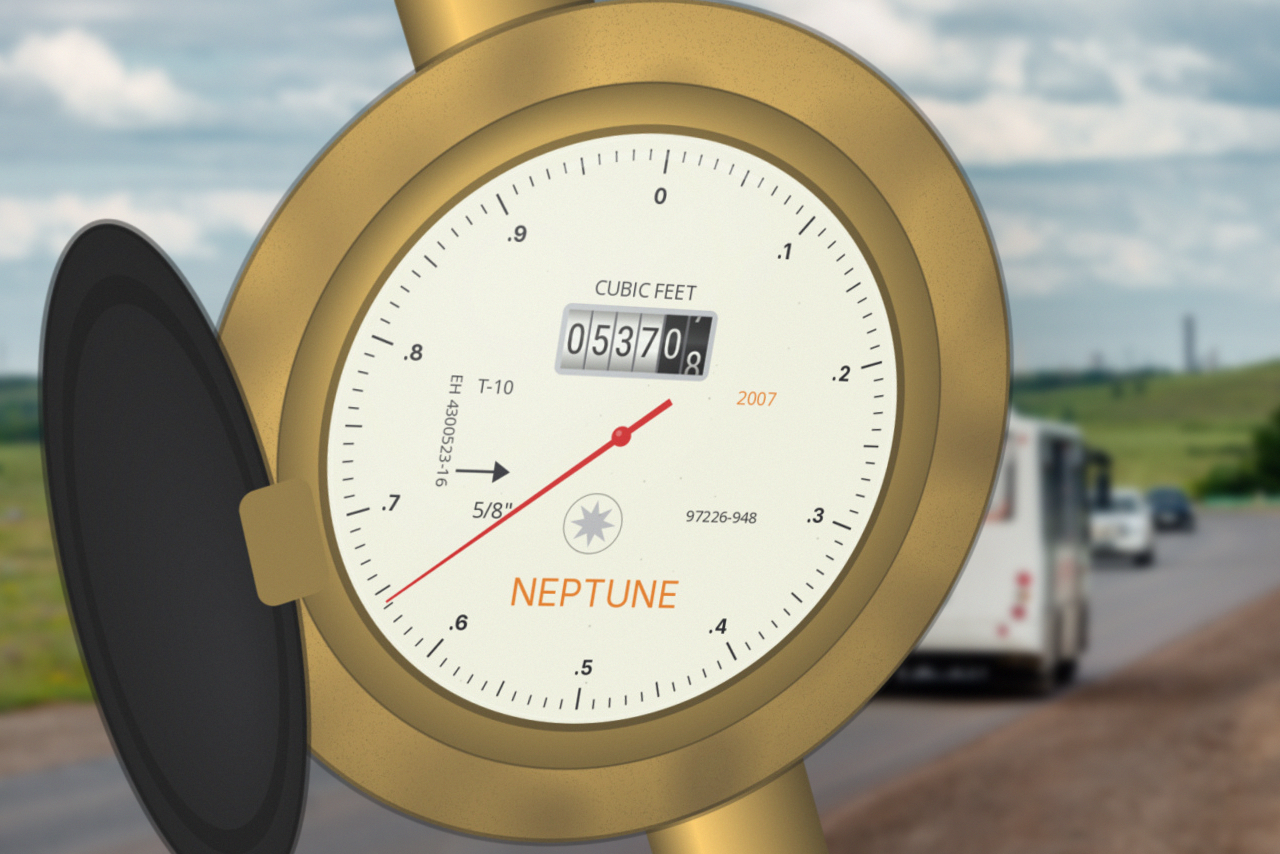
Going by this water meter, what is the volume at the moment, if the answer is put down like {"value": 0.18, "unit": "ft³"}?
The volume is {"value": 53707.64, "unit": "ft³"}
